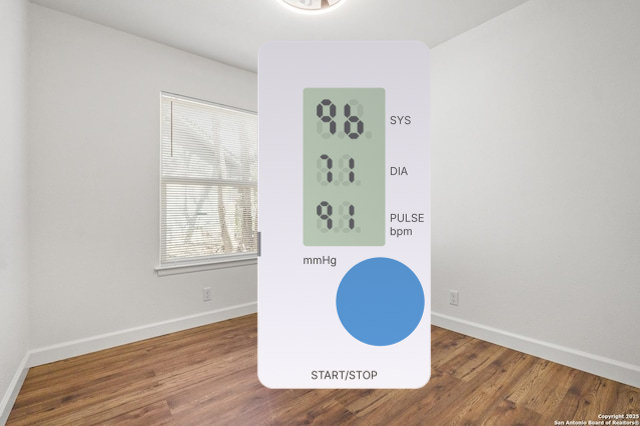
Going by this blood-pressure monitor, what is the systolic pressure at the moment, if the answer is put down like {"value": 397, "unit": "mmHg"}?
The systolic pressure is {"value": 96, "unit": "mmHg"}
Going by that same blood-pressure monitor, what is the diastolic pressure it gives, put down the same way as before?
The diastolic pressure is {"value": 71, "unit": "mmHg"}
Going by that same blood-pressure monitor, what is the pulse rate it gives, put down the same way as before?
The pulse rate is {"value": 91, "unit": "bpm"}
